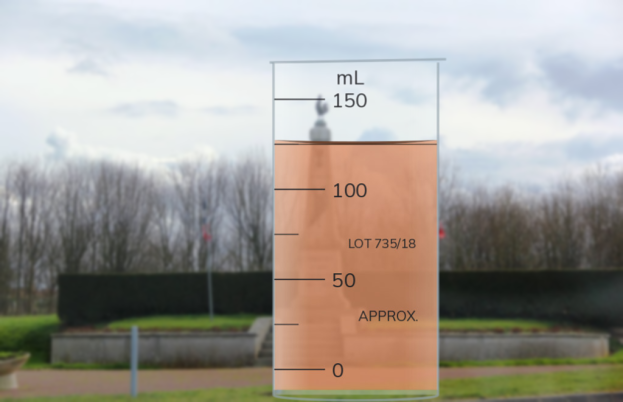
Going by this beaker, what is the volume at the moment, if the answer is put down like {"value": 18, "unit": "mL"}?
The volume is {"value": 125, "unit": "mL"}
